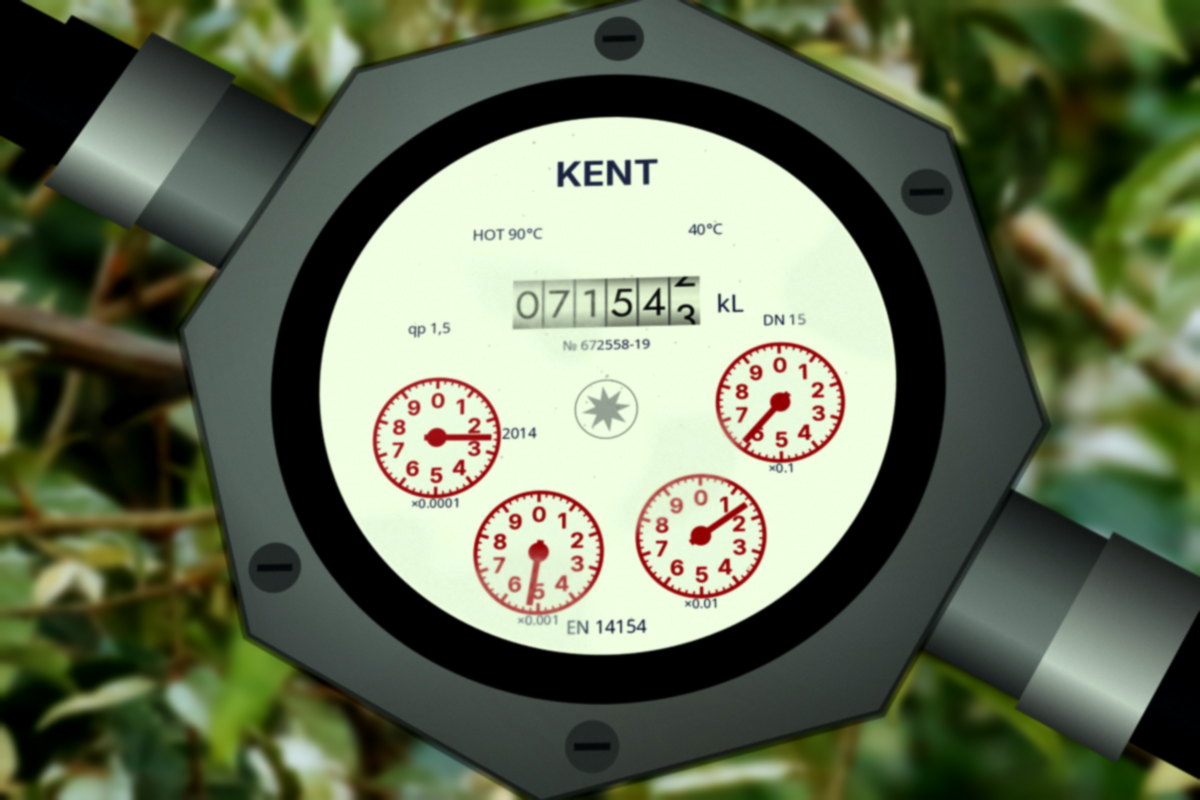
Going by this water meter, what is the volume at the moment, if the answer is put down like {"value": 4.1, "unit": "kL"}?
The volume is {"value": 71542.6152, "unit": "kL"}
